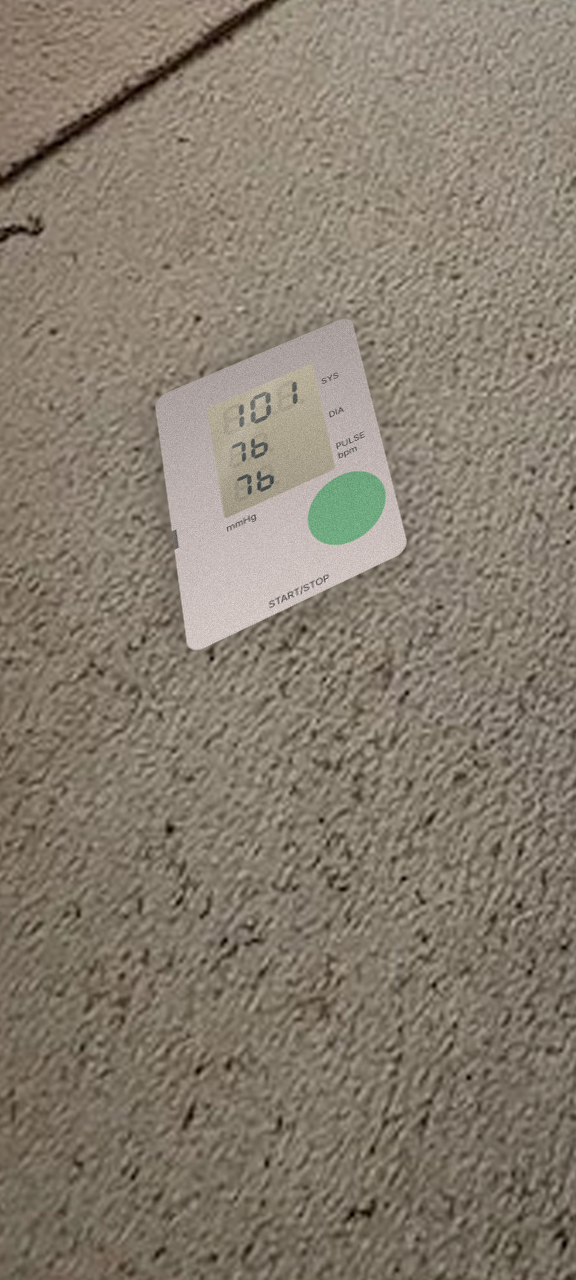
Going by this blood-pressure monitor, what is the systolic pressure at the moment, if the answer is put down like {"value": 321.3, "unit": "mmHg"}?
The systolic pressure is {"value": 101, "unit": "mmHg"}
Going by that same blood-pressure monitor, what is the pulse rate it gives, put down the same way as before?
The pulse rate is {"value": 76, "unit": "bpm"}
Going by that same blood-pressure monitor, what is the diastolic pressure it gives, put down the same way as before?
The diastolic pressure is {"value": 76, "unit": "mmHg"}
